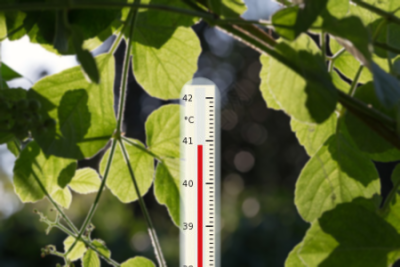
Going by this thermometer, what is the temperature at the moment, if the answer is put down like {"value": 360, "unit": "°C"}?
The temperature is {"value": 40.9, "unit": "°C"}
